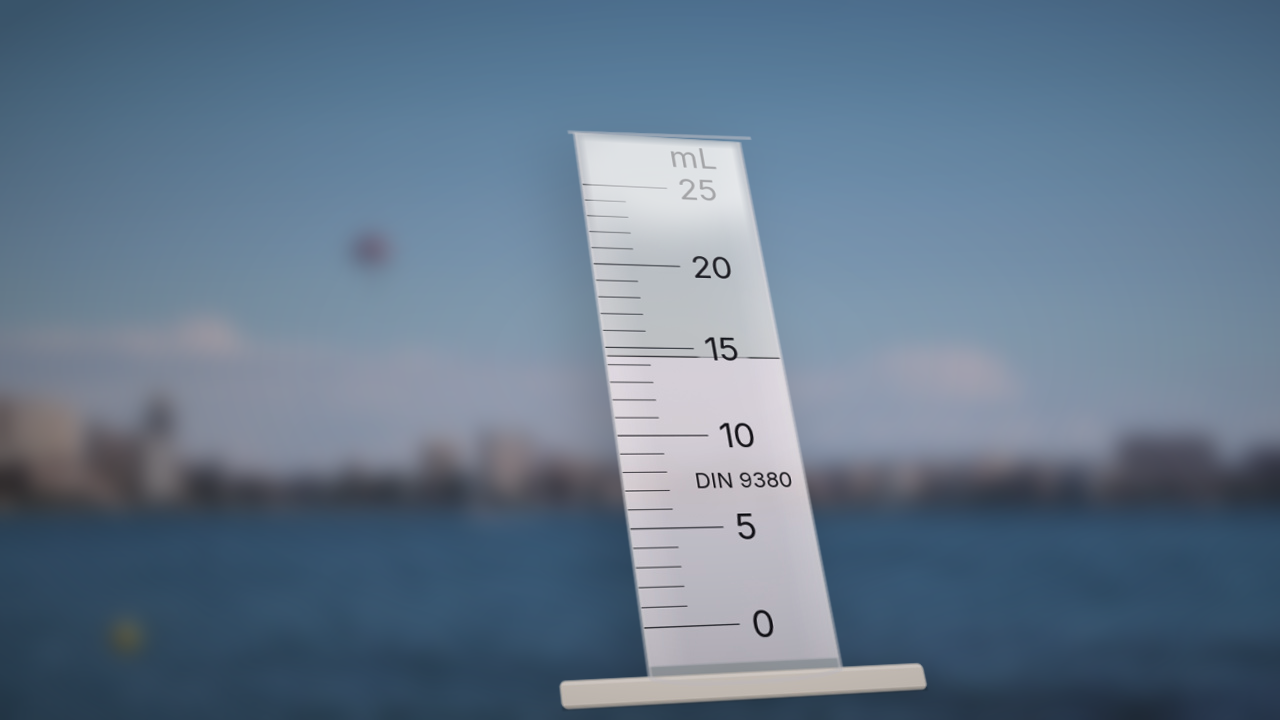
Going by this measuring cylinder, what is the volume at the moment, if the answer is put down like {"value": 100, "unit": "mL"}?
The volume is {"value": 14.5, "unit": "mL"}
